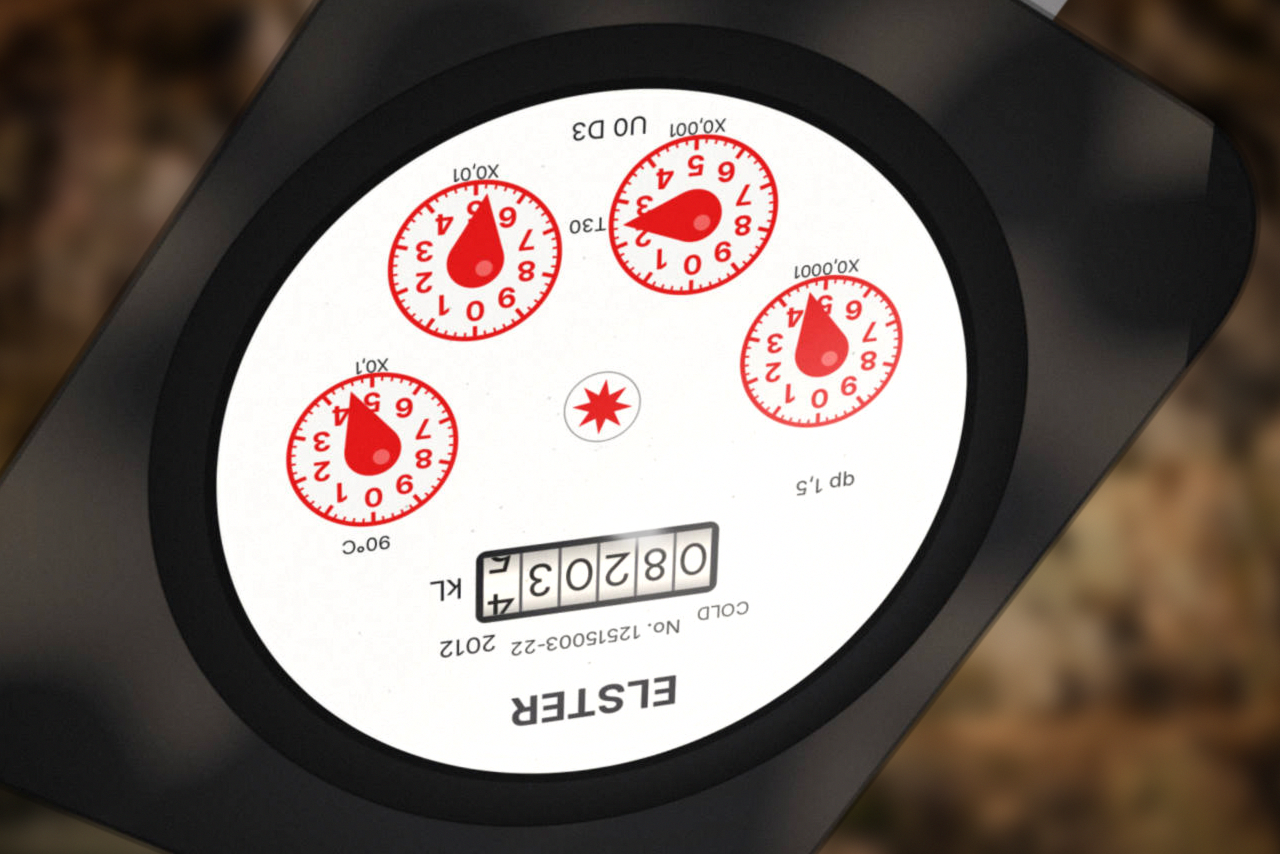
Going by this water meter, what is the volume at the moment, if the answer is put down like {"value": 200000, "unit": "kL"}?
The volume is {"value": 82034.4524, "unit": "kL"}
